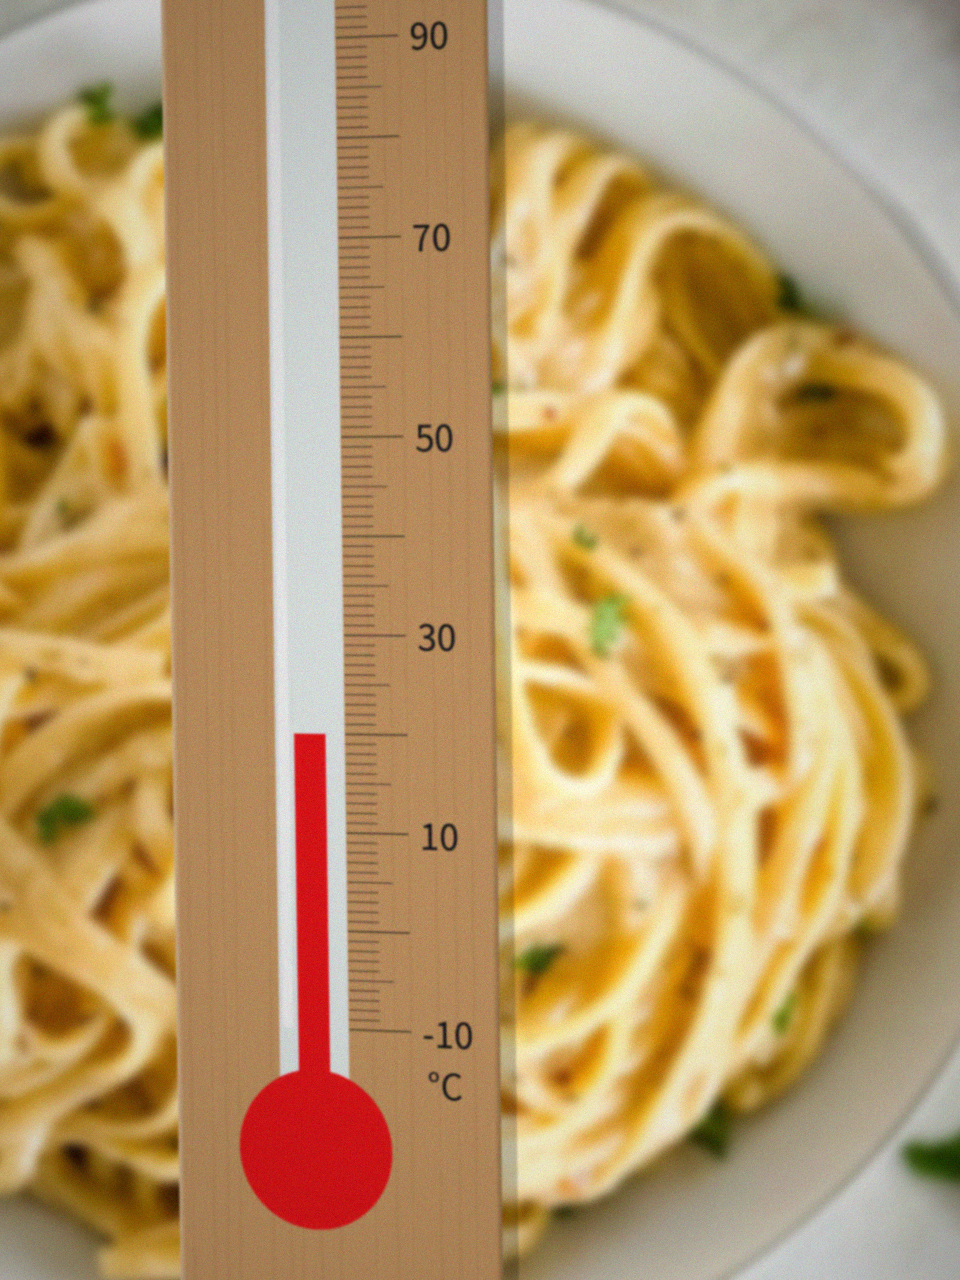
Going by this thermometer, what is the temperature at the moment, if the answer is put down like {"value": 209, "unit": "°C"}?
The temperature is {"value": 20, "unit": "°C"}
